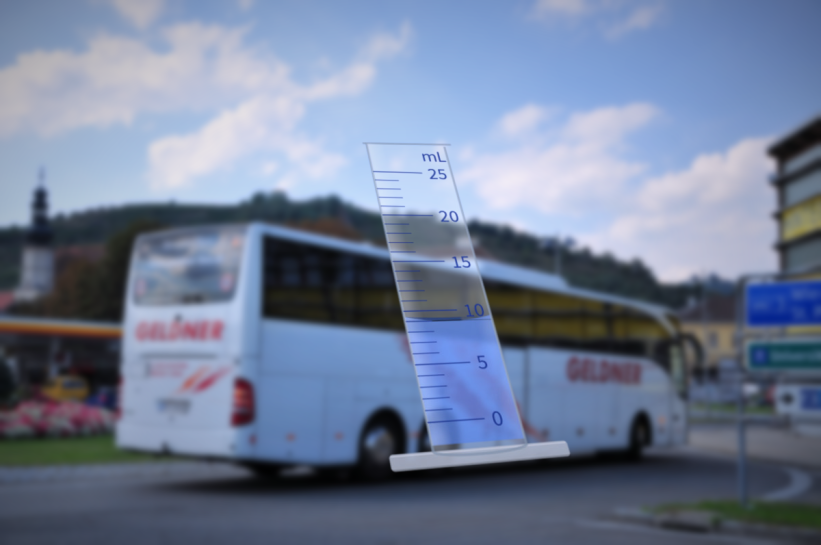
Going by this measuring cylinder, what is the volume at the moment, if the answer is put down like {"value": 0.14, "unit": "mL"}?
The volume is {"value": 9, "unit": "mL"}
